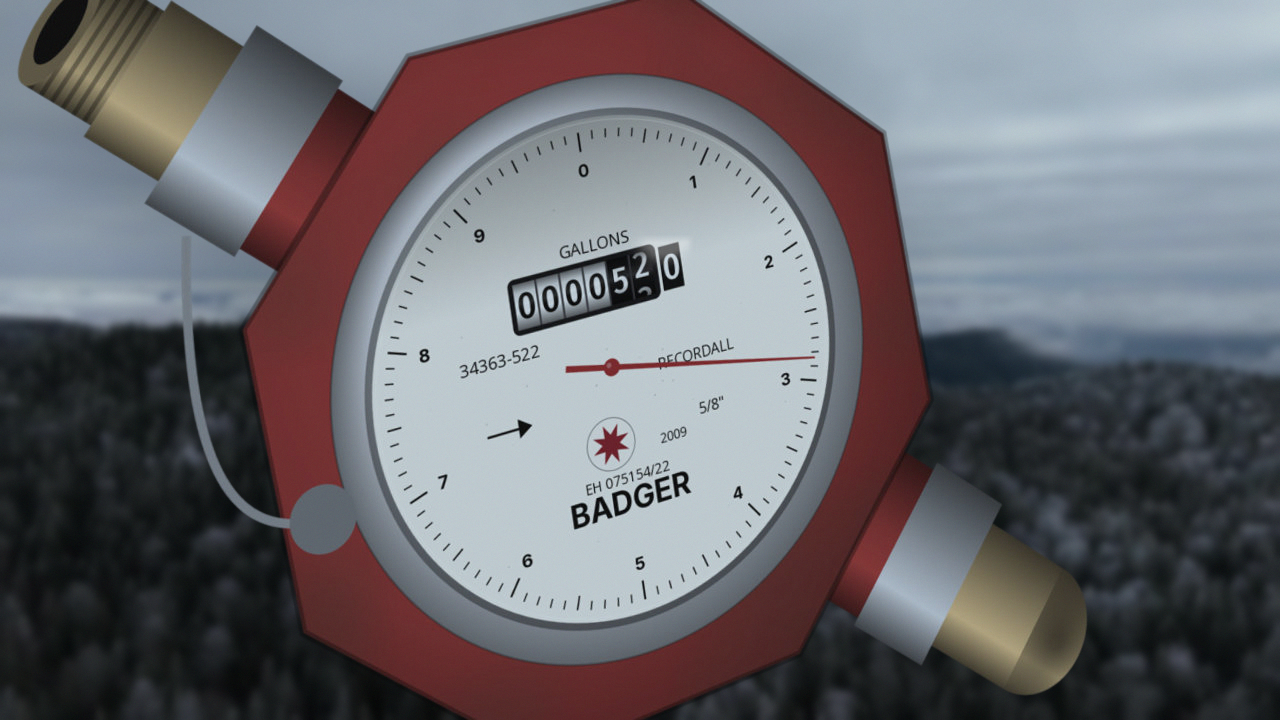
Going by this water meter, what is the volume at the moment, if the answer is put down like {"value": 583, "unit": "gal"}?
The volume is {"value": 522.8, "unit": "gal"}
